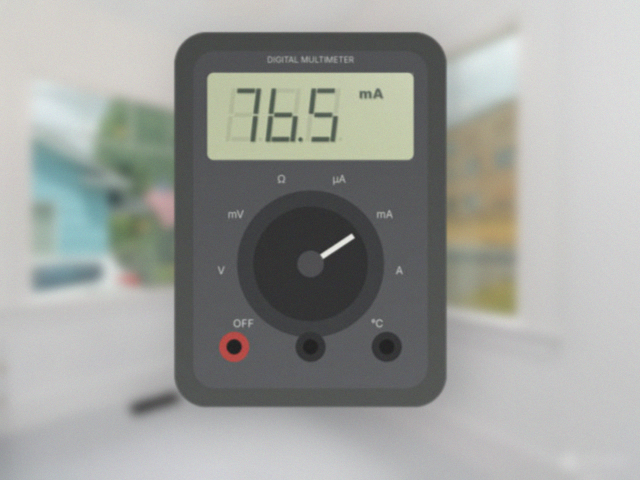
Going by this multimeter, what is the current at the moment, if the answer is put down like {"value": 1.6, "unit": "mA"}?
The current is {"value": 76.5, "unit": "mA"}
